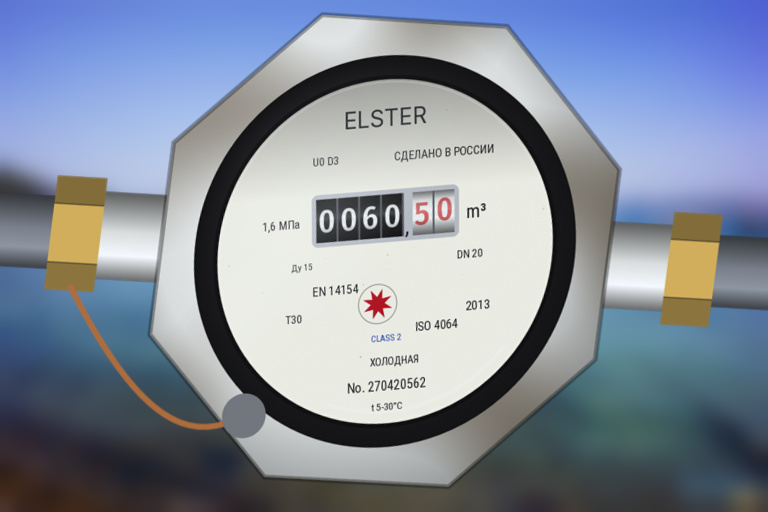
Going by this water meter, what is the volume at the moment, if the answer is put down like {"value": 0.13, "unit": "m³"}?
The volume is {"value": 60.50, "unit": "m³"}
